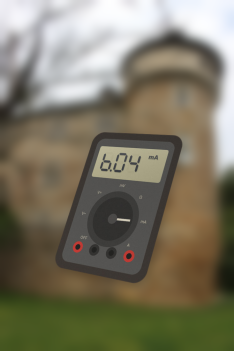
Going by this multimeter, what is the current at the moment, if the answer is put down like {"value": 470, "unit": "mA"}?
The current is {"value": 6.04, "unit": "mA"}
